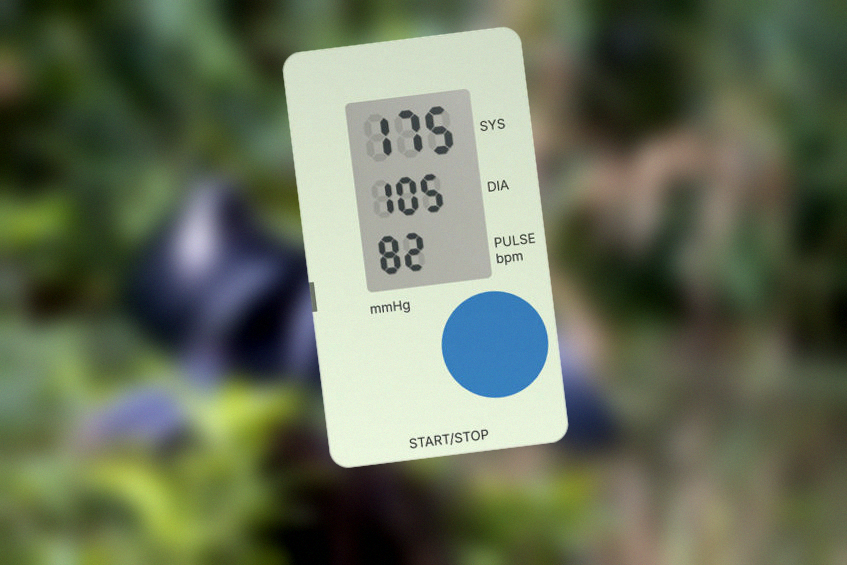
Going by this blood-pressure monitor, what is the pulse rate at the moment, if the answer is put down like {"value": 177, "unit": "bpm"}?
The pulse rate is {"value": 82, "unit": "bpm"}
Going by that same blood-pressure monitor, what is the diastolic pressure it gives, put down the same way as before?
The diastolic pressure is {"value": 105, "unit": "mmHg"}
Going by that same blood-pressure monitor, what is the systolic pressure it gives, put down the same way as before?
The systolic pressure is {"value": 175, "unit": "mmHg"}
